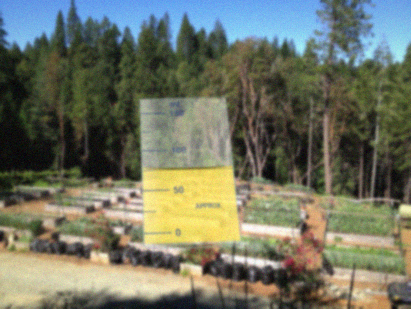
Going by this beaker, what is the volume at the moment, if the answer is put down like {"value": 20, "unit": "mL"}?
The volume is {"value": 75, "unit": "mL"}
